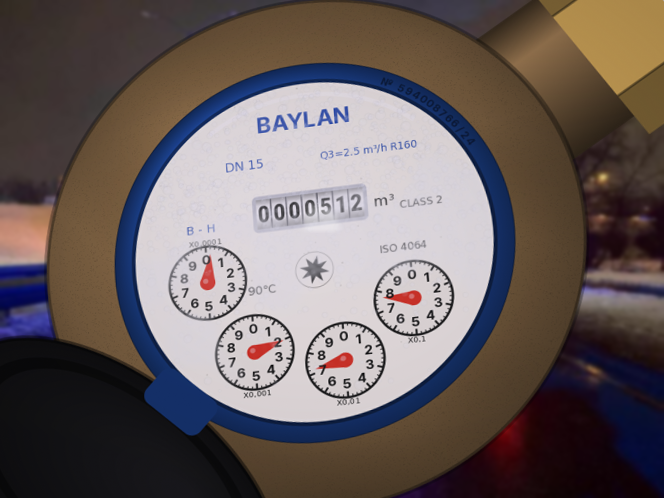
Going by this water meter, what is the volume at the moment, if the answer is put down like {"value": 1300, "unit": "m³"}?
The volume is {"value": 512.7720, "unit": "m³"}
